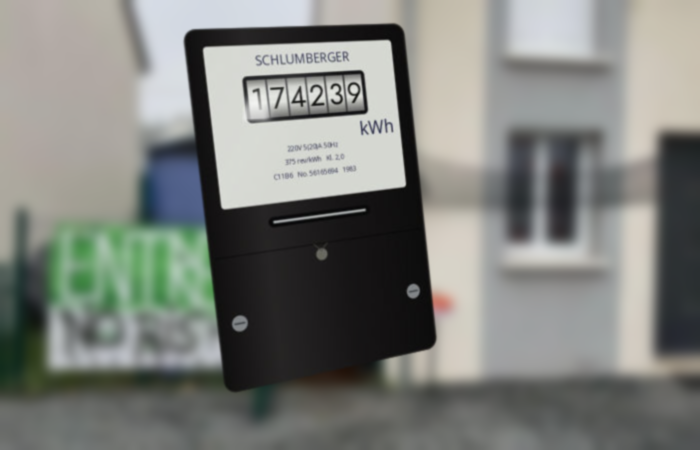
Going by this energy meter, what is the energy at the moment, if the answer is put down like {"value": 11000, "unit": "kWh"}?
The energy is {"value": 174239, "unit": "kWh"}
